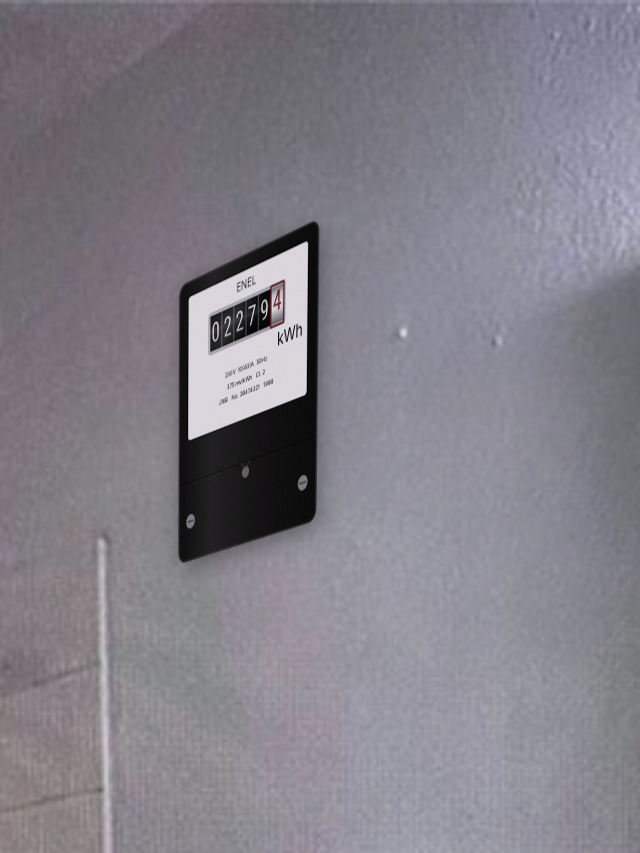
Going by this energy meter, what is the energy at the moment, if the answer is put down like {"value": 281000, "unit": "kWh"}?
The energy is {"value": 2279.4, "unit": "kWh"}
